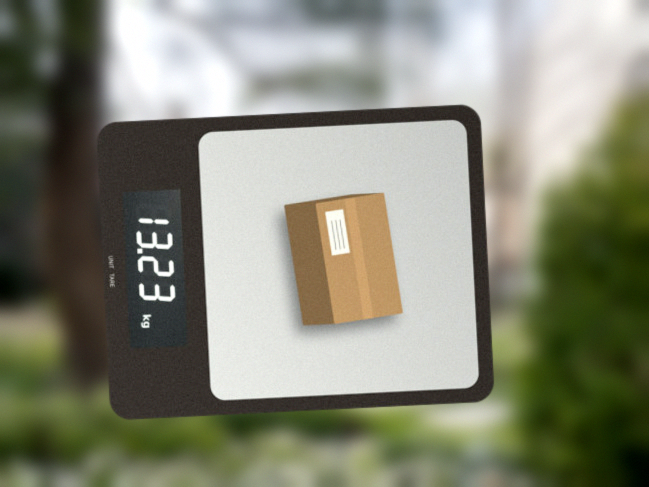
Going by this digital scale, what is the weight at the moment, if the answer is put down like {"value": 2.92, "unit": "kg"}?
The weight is {"value": 13.23, "unit": "kg"}
